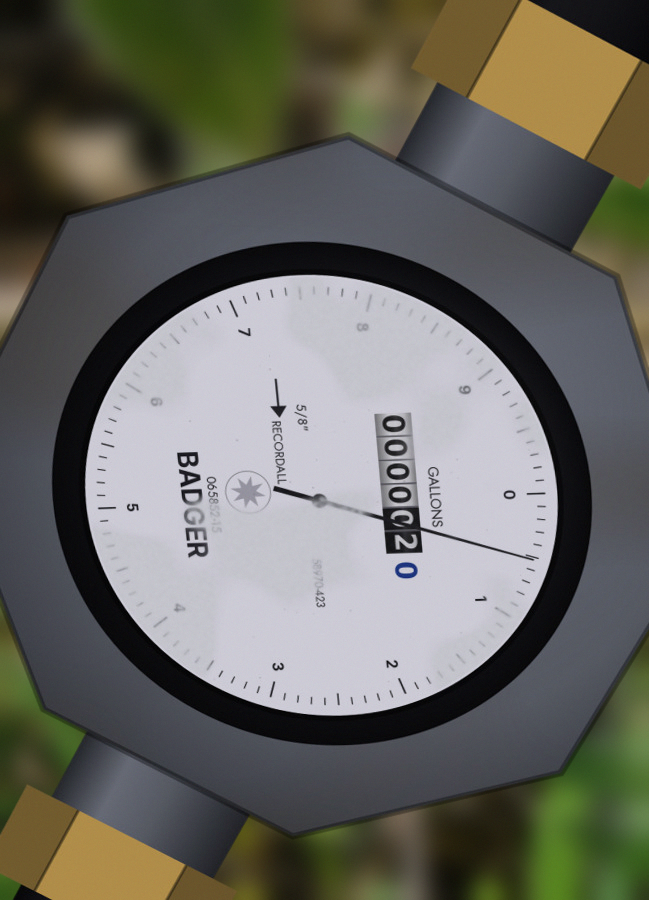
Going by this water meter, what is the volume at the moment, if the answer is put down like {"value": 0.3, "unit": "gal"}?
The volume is {"value": 20.5, "unit": "gal"}
